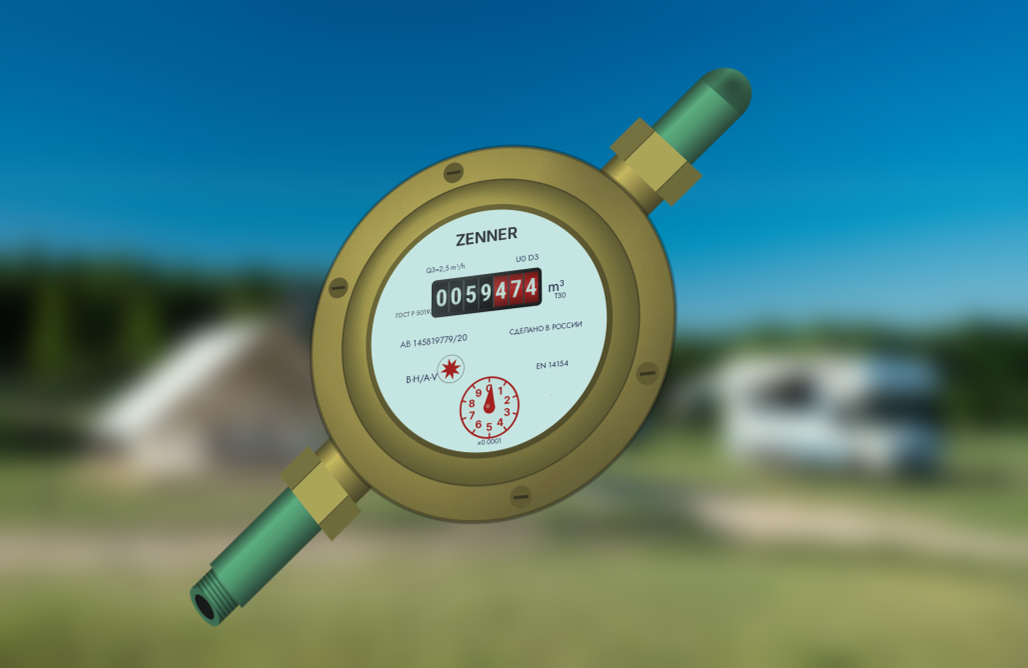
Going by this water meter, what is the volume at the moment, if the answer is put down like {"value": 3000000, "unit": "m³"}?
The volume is {"value": 59.4740, "unit": "m³"}
